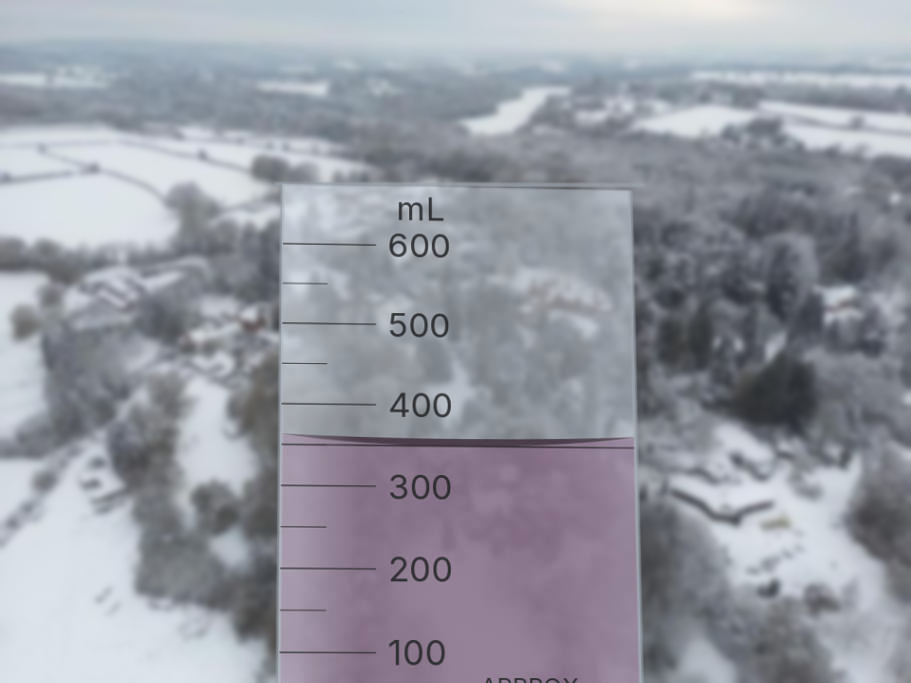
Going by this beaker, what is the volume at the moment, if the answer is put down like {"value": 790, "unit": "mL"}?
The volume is {"value": 350, "unit": "mL"}
